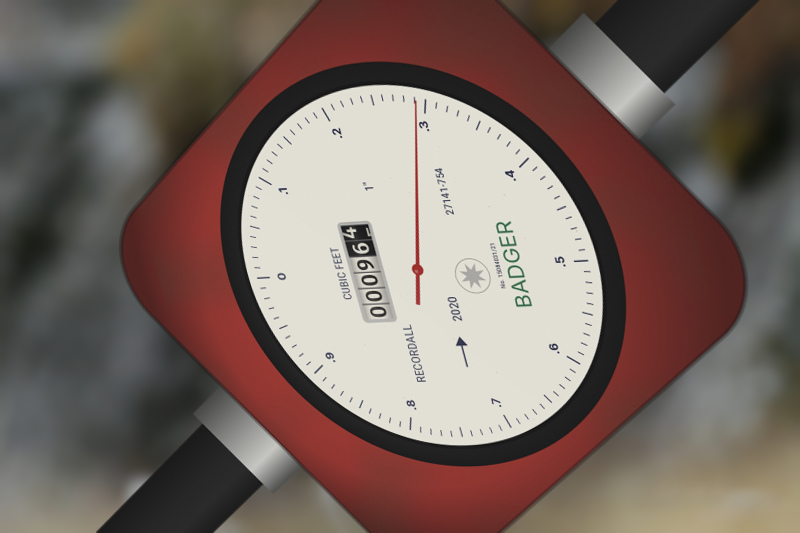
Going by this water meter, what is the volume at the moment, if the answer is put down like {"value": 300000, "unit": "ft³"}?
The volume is {"value": 964.29, "unit": "ft³"}
